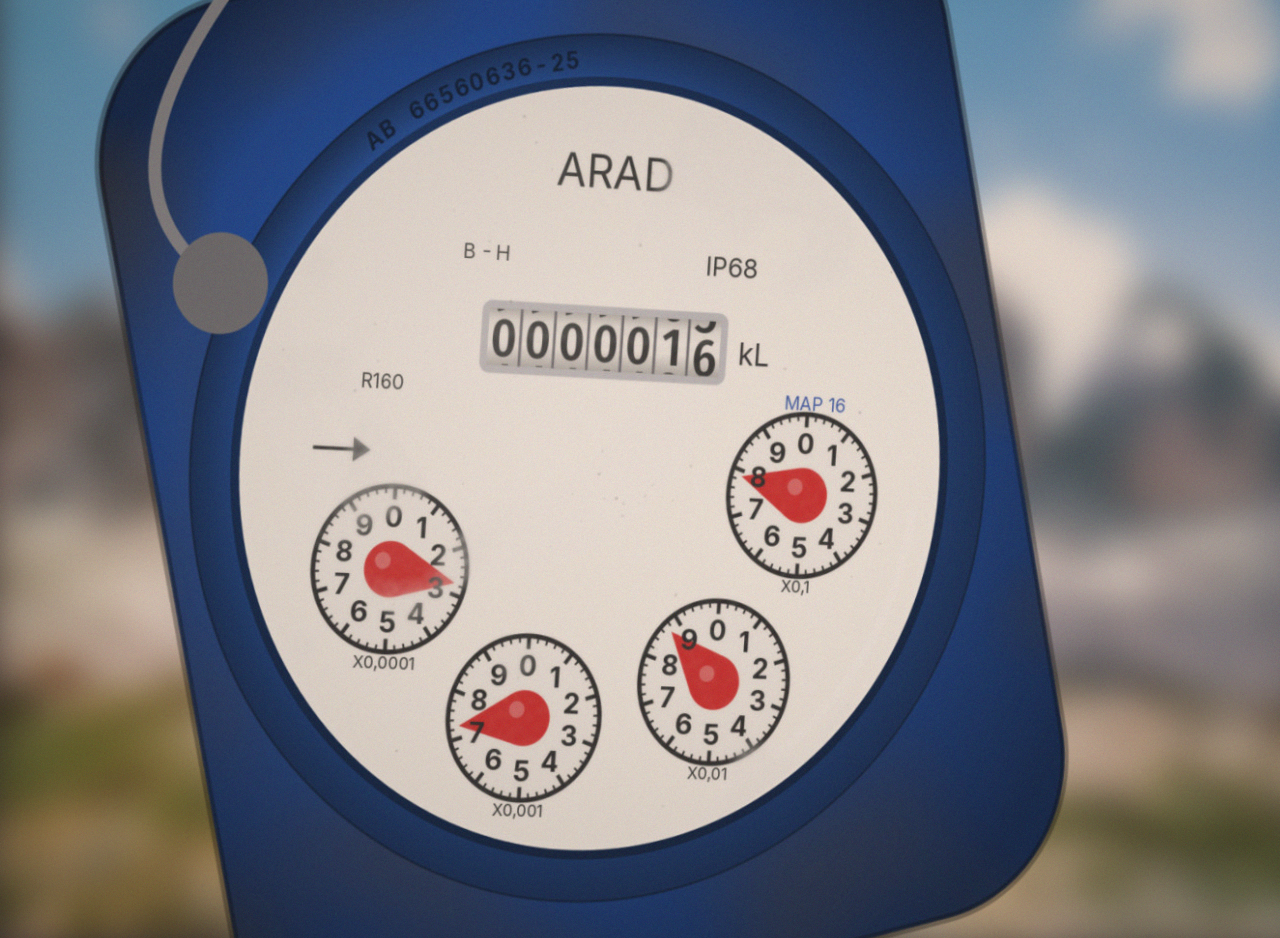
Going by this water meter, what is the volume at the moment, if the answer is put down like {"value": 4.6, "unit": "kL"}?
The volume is {"value": 15.7872, "unit": "kL"}
